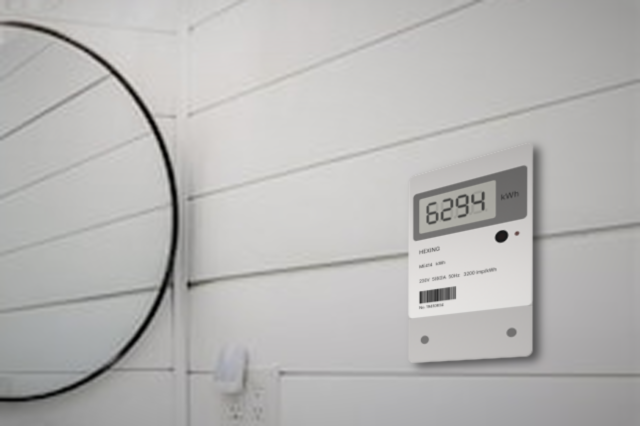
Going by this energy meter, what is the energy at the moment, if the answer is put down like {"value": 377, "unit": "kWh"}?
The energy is {"value": 6294, "unit": "kWh"}
